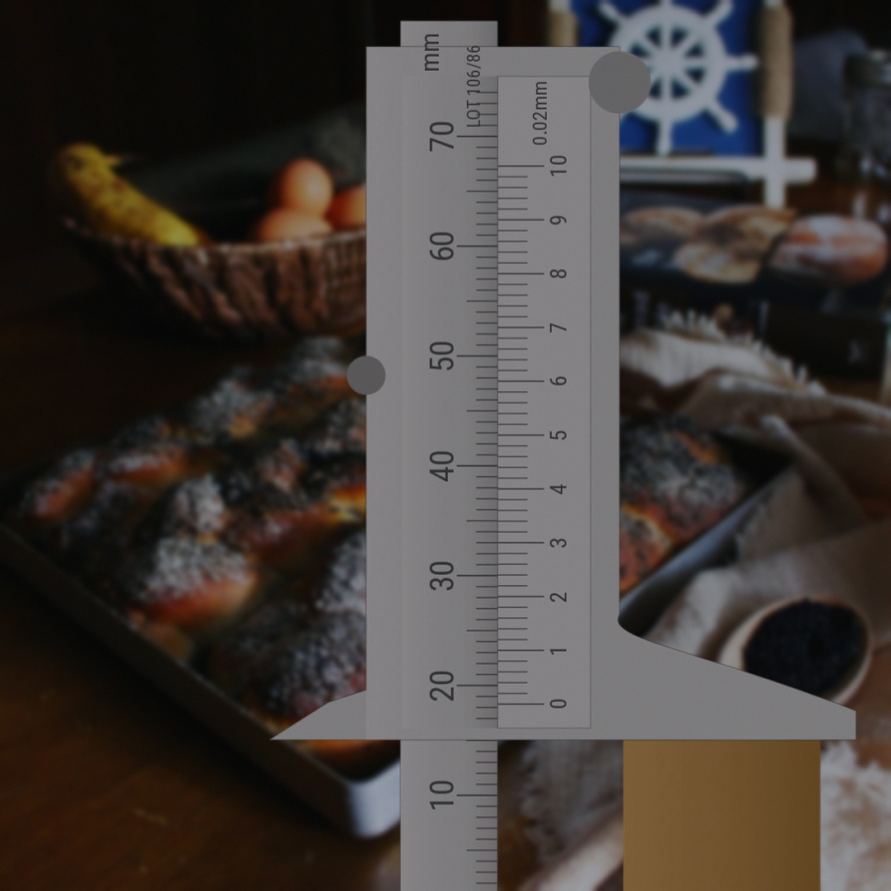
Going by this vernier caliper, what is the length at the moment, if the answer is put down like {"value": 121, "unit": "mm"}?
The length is {"value": 18.3, "unit": "mm"}
